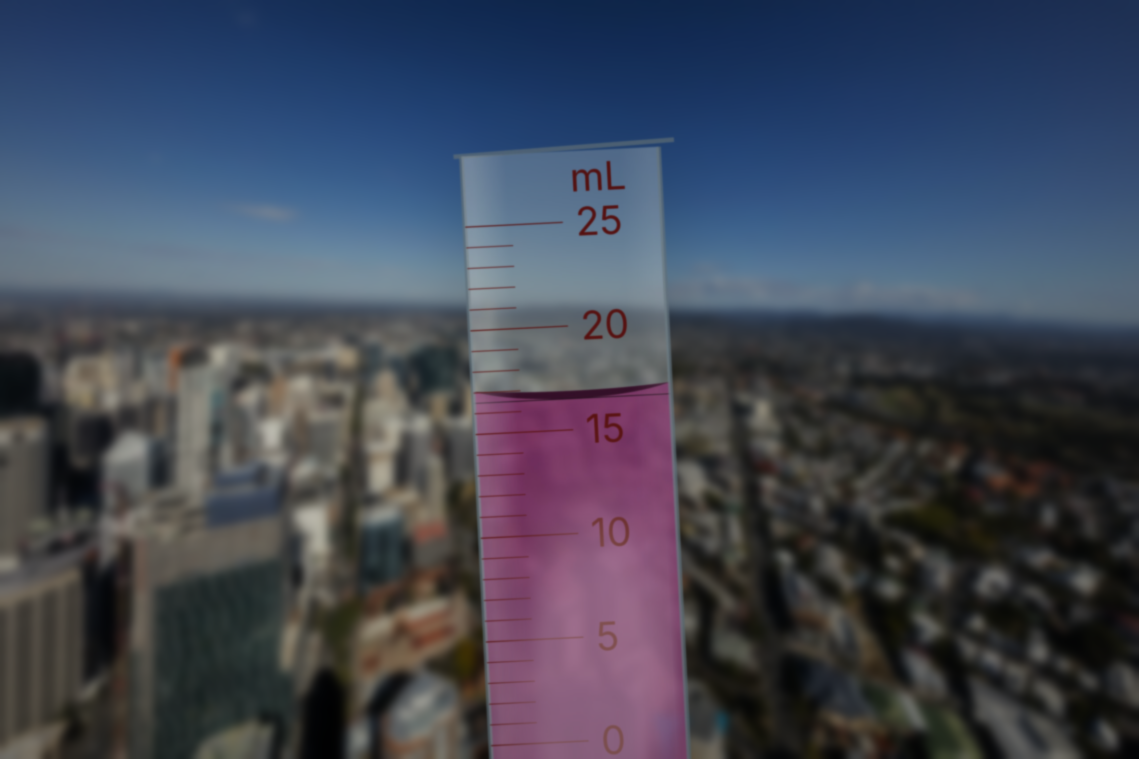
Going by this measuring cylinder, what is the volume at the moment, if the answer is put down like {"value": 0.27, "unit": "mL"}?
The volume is {"value": 16.5, "unit": "mL"}
